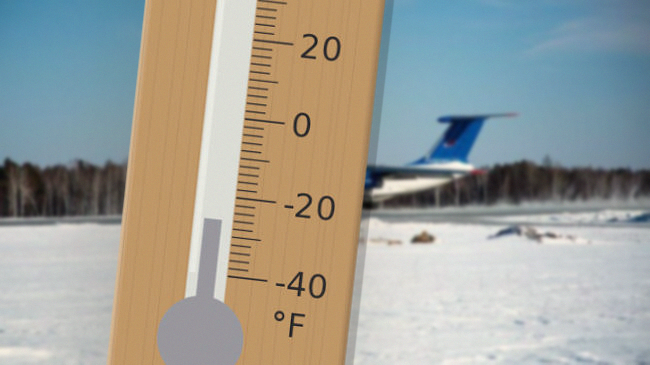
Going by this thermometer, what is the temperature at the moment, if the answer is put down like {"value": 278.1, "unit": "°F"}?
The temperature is {"value": -26, "unit": "°F"}
